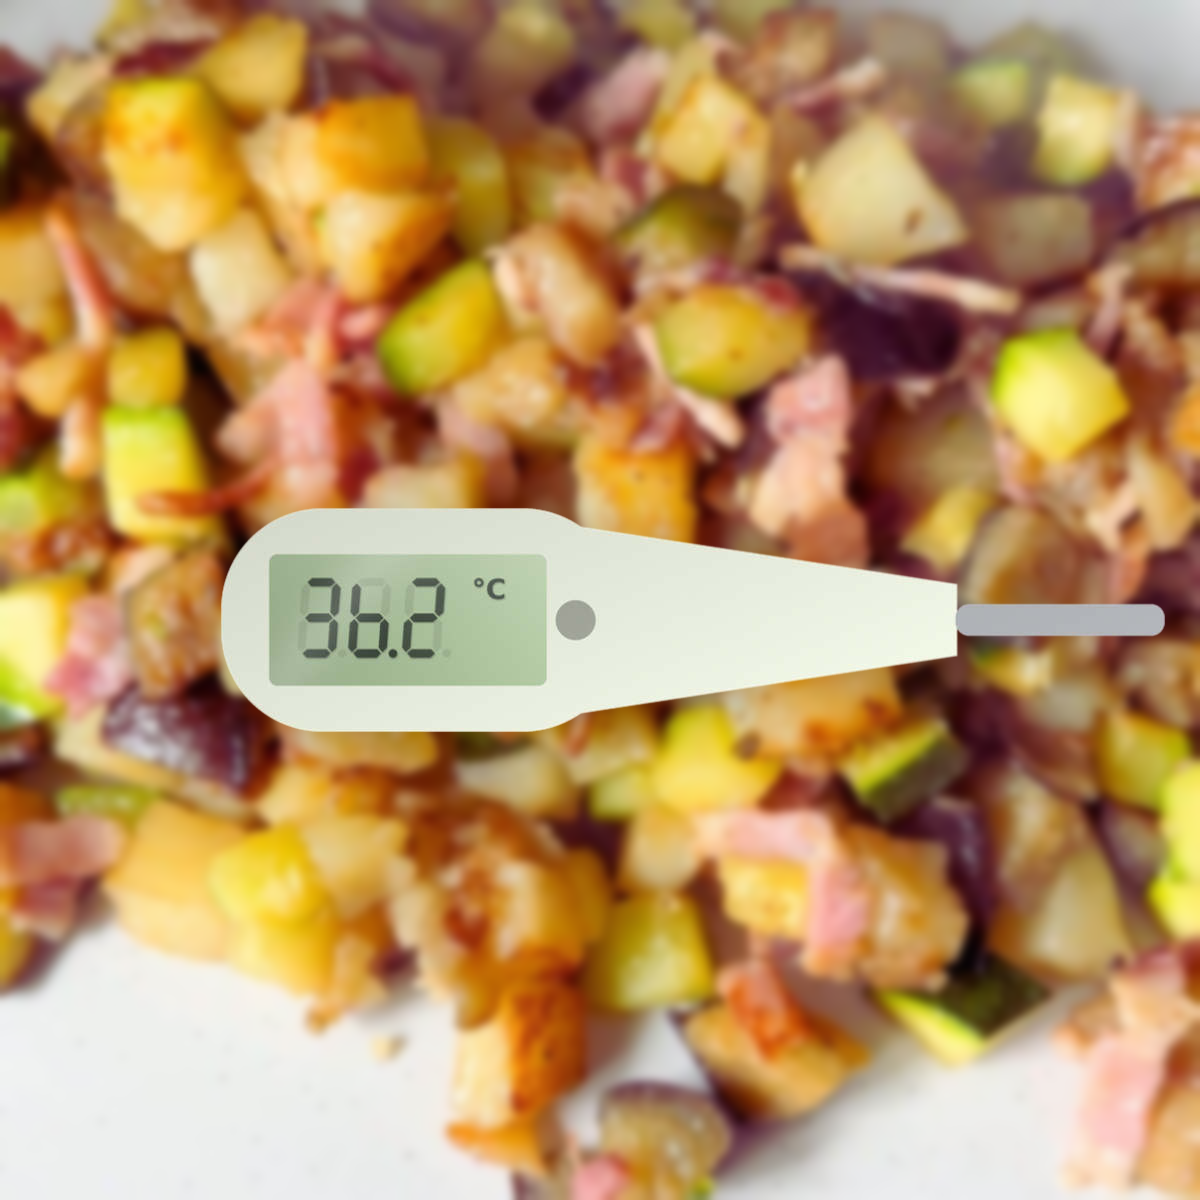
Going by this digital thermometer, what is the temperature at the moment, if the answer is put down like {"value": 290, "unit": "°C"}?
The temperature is {"value": 36.2, "unit": "°C"}
